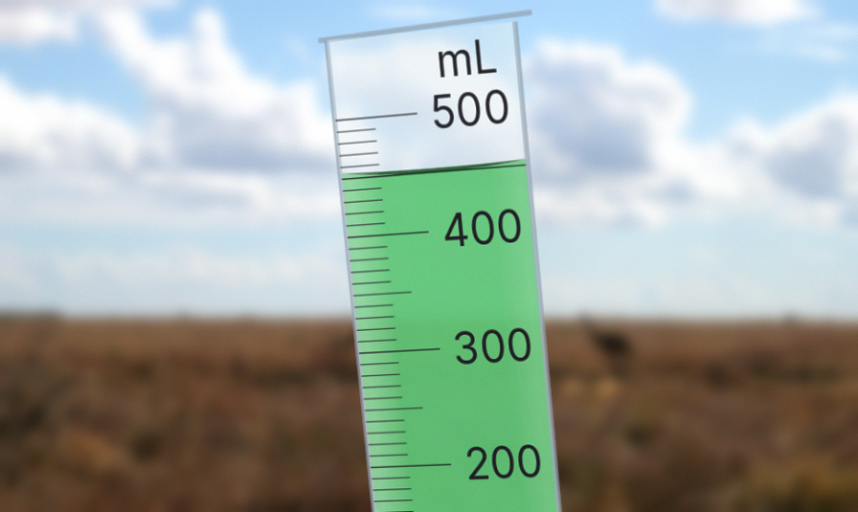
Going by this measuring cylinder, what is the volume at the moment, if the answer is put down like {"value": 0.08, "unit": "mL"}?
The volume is {"value": 450, "unit": "mL"}
